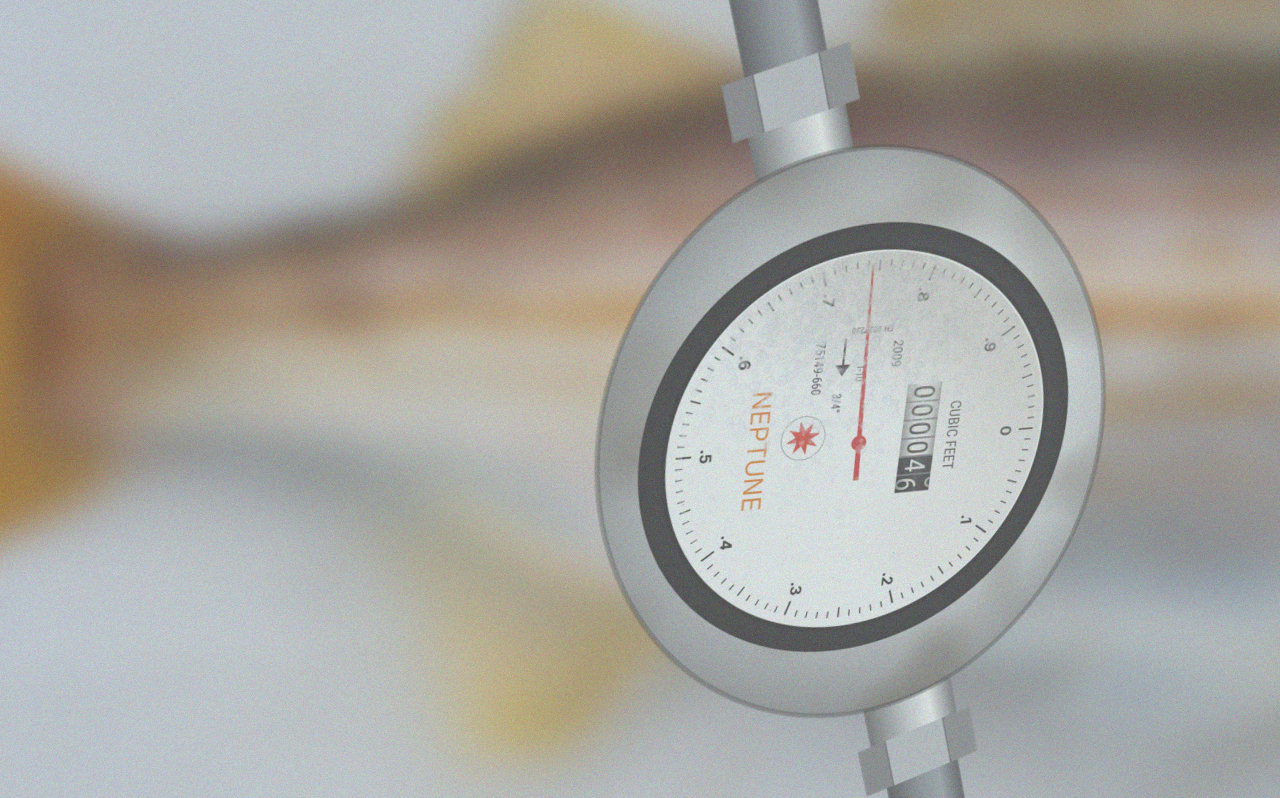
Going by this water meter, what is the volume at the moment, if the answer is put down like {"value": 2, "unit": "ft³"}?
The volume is {"value": 45.74, "unit": "ft³"}
